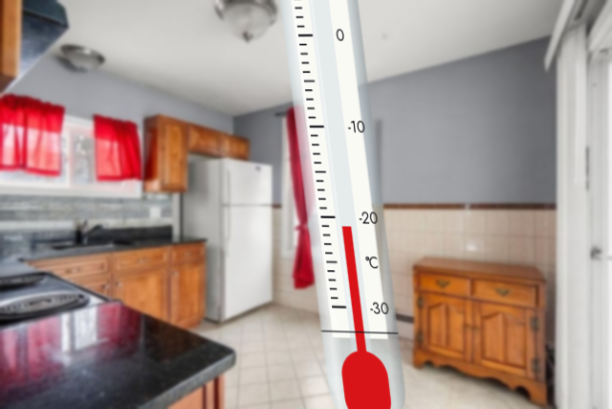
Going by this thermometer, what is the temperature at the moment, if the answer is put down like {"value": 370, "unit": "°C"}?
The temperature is {"value": -21, "unit": "°C"}
